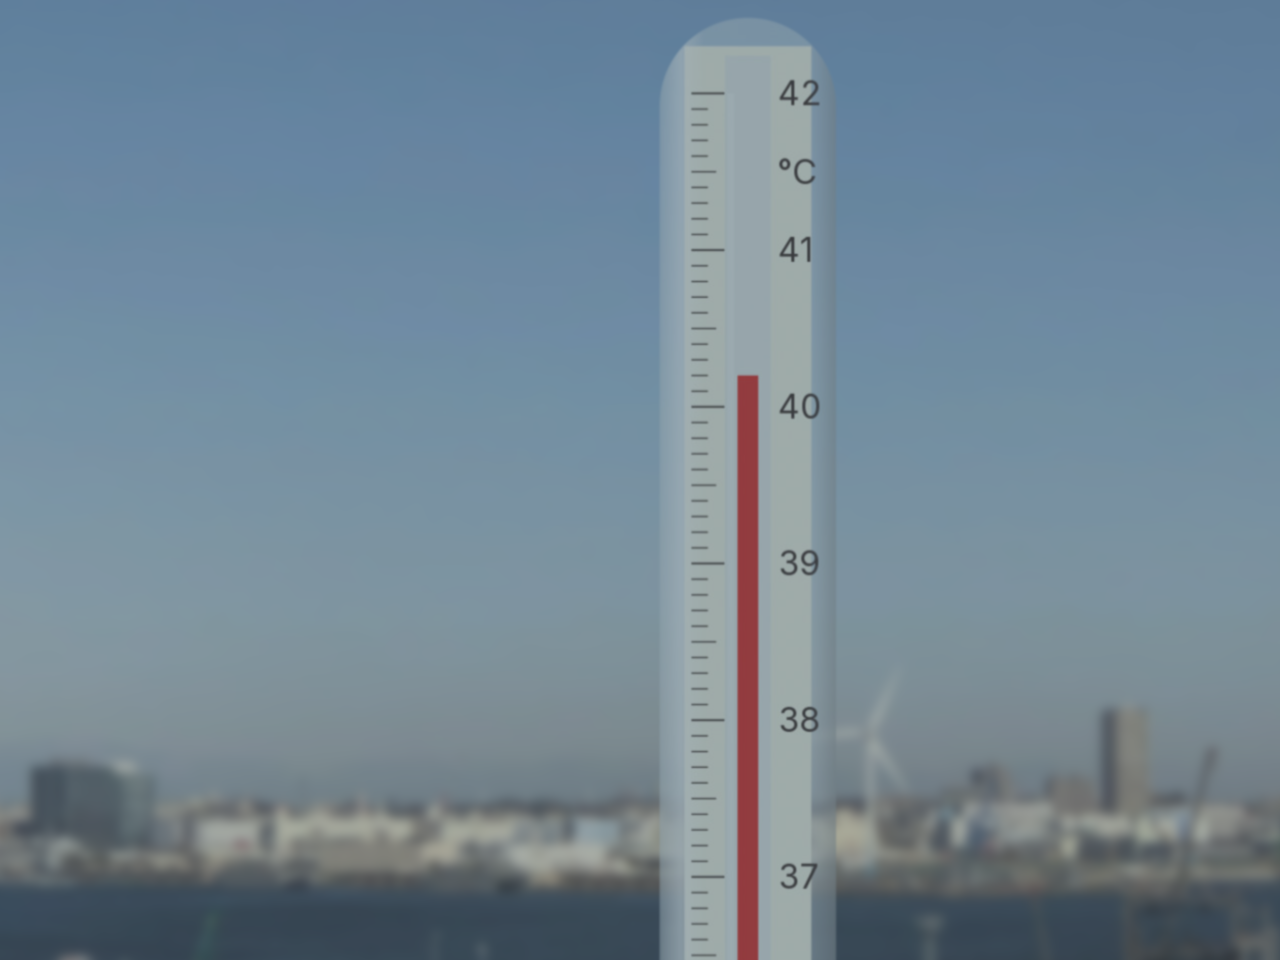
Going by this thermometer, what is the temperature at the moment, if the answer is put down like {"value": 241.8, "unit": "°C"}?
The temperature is {"value": 40.2, "unit": "°C"}
